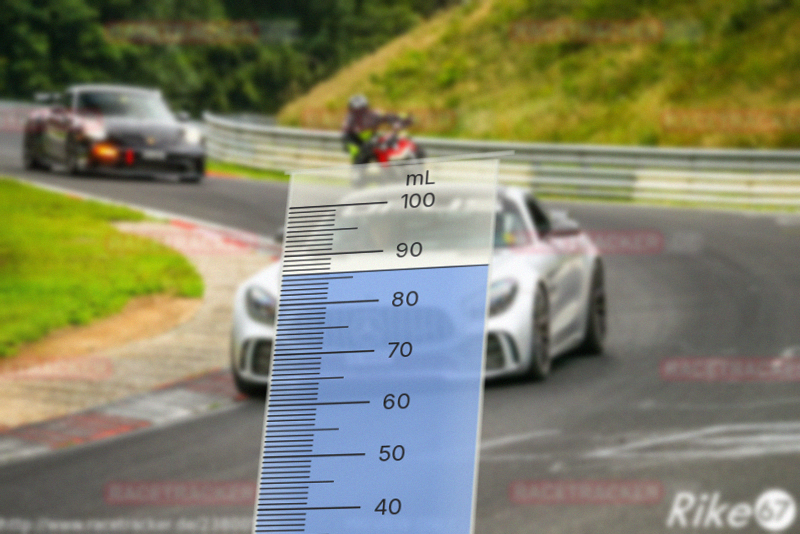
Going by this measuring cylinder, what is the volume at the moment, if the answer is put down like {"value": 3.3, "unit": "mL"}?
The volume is {"value": 86, "unit": "mL"}
